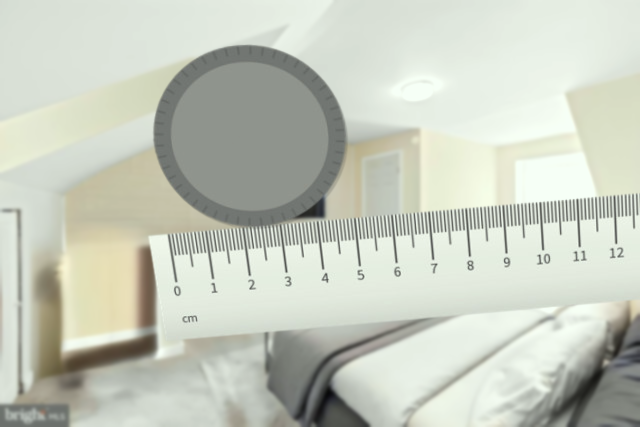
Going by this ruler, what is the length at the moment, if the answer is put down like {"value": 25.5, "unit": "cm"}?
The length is {"value": 5, "unit": "cm"}
